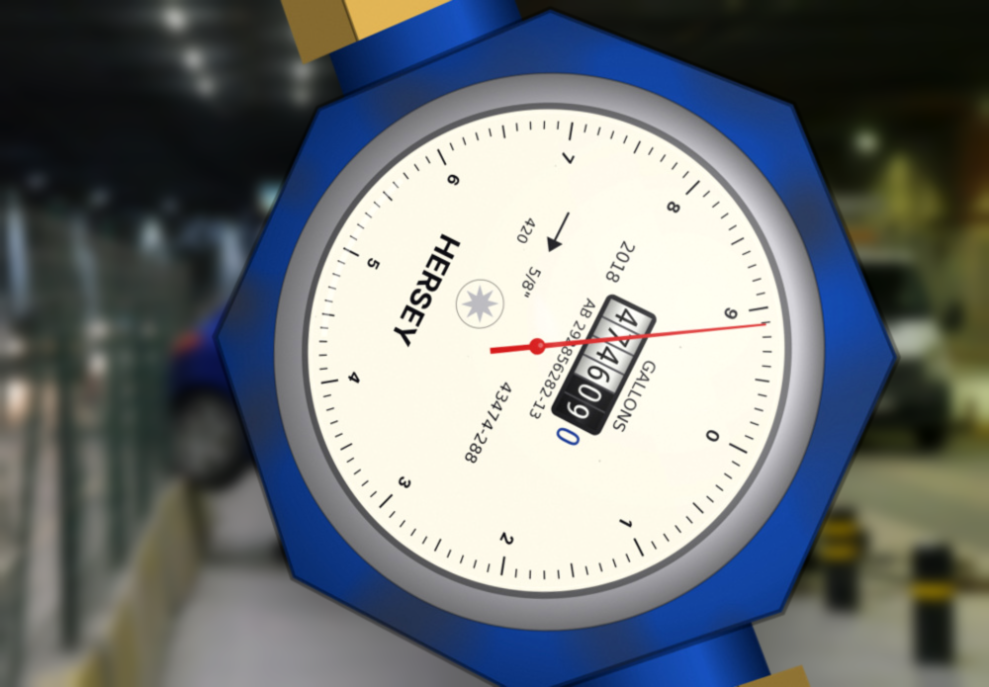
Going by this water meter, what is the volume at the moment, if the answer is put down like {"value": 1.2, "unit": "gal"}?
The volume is {"value": 4746089.1, "unit": "gal"}
